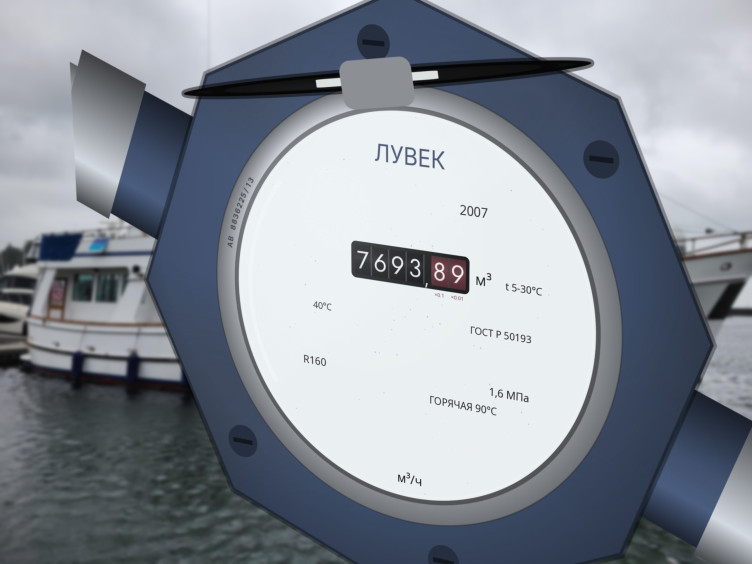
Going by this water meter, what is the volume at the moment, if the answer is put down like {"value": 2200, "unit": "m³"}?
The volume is {"value": 7693.89, "unit": "m³"}
